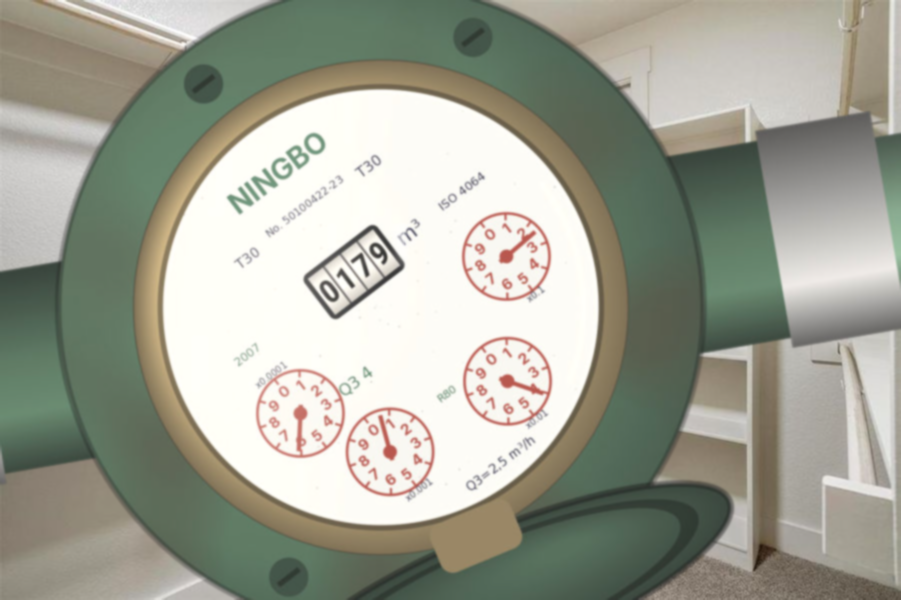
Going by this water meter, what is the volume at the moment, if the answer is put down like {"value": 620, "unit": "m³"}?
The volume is {"value": 179.2406, "unit": "m³"}
